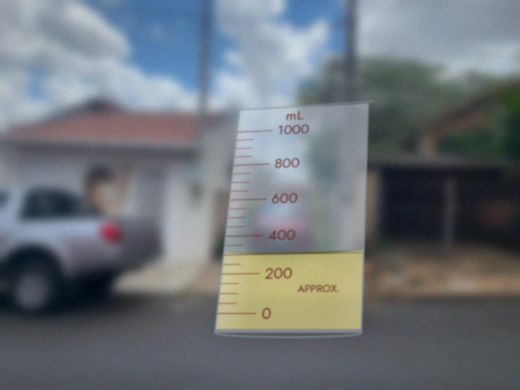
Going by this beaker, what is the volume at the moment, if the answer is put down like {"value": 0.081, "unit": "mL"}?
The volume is {"value": 300, "unit": "mL"}
